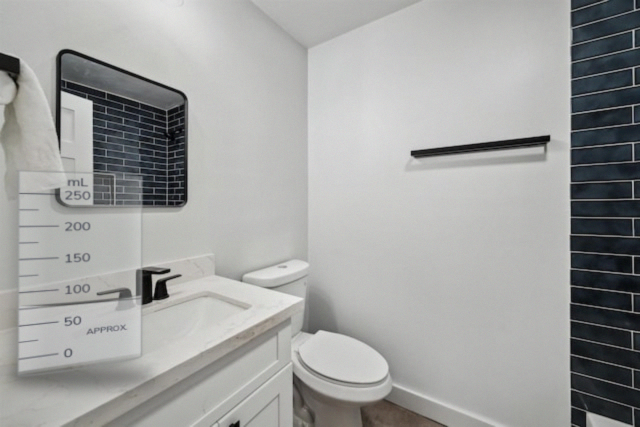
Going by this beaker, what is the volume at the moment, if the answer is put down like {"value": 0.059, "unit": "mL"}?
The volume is {"value": 75, "unit": "mL"}
